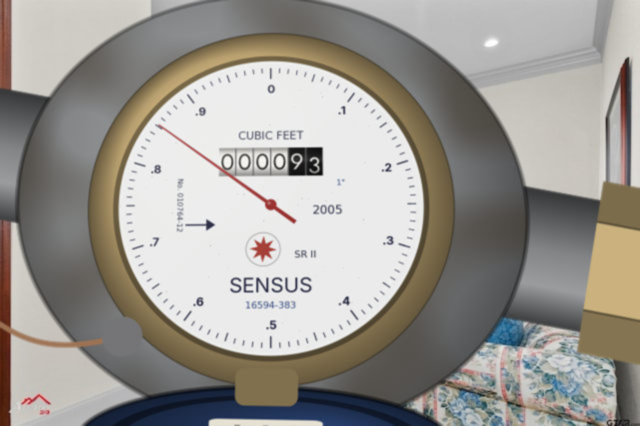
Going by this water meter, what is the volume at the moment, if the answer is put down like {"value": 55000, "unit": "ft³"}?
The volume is {"value": 92.85, "unit": "ft³"}
